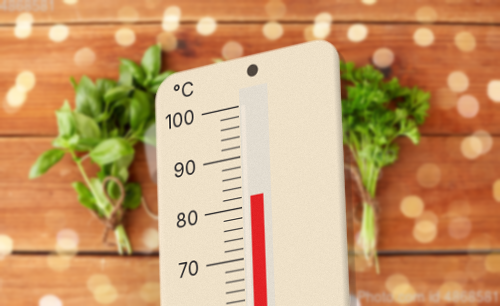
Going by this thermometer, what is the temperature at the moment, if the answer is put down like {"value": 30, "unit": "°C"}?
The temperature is {"value": 82, "unit": "°C"}
